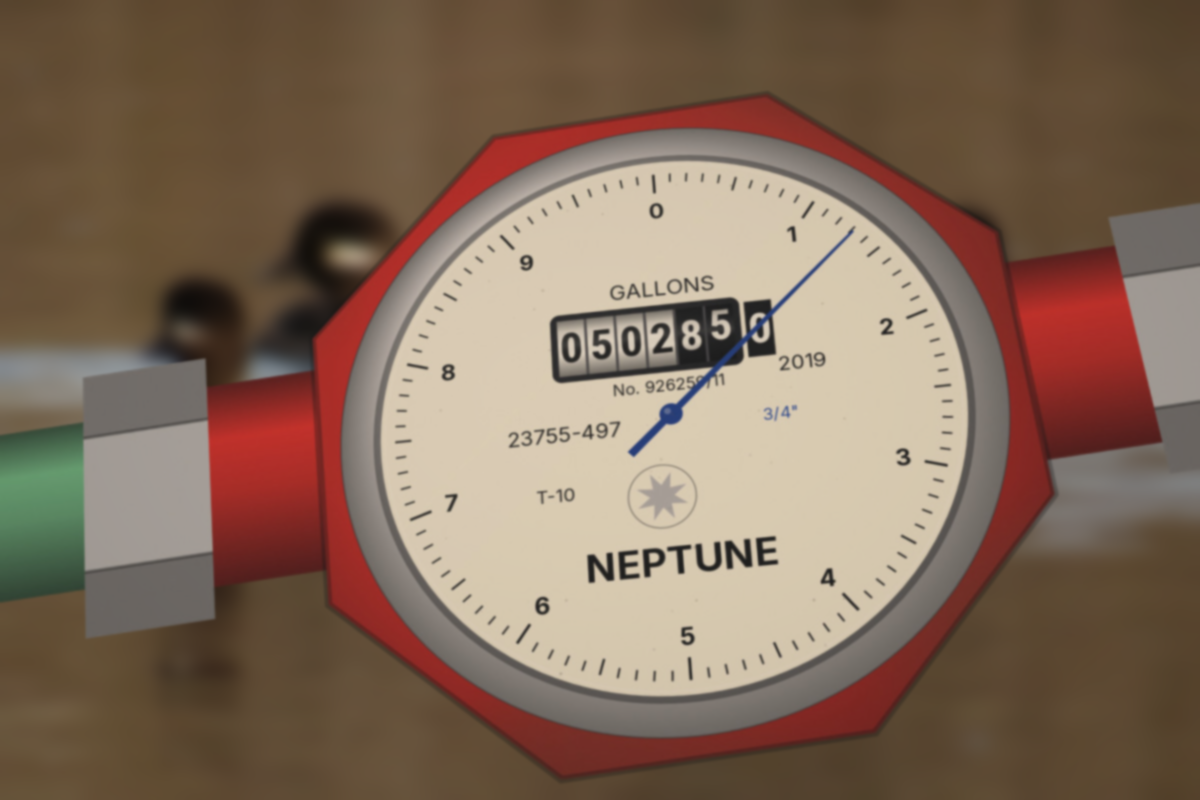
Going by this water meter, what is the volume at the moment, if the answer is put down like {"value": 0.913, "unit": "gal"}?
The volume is {"value": 502851.3, "unit": "gal"}
